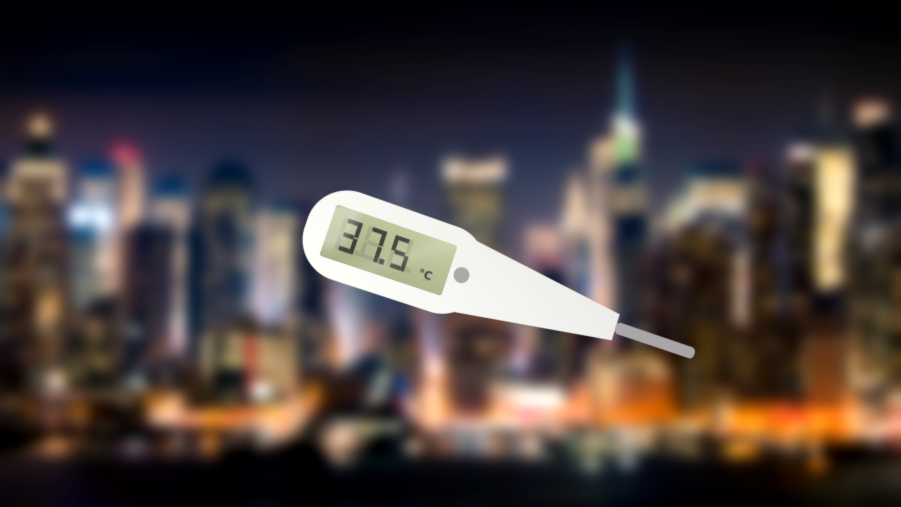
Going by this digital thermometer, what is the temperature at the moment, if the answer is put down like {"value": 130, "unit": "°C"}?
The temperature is {"value": 37.5, "unit": "°C"}
